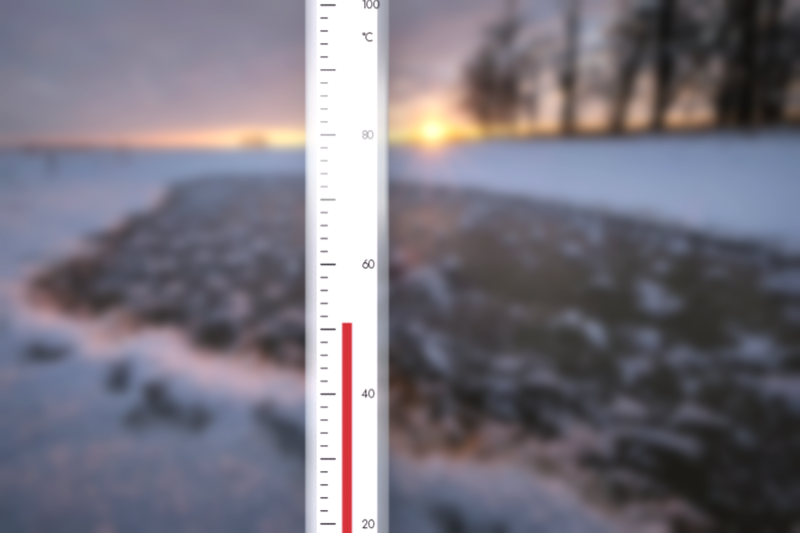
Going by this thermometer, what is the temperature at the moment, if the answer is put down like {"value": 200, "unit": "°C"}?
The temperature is {"value": 51, "unit": "°C"}
